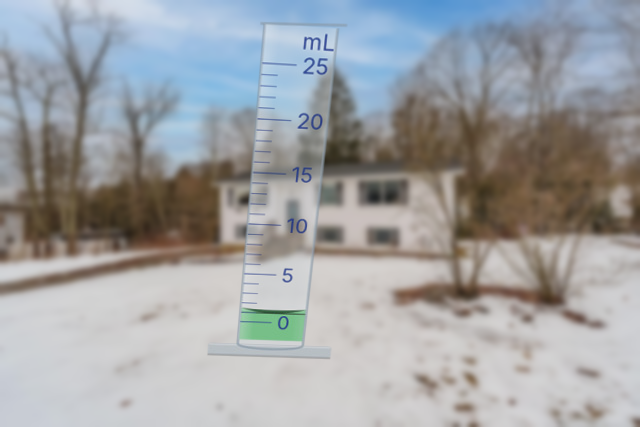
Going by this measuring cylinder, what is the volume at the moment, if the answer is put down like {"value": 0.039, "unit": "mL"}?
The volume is {"value": 1, "unit": "mL"}
